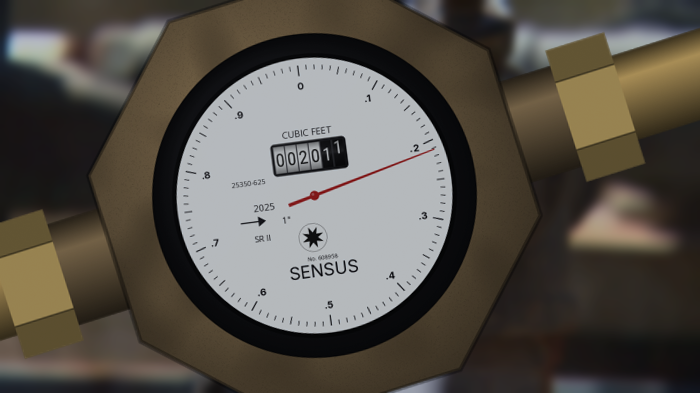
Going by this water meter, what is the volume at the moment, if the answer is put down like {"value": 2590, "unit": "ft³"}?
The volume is {"value": 2011.21, "unit": "ft³"}
